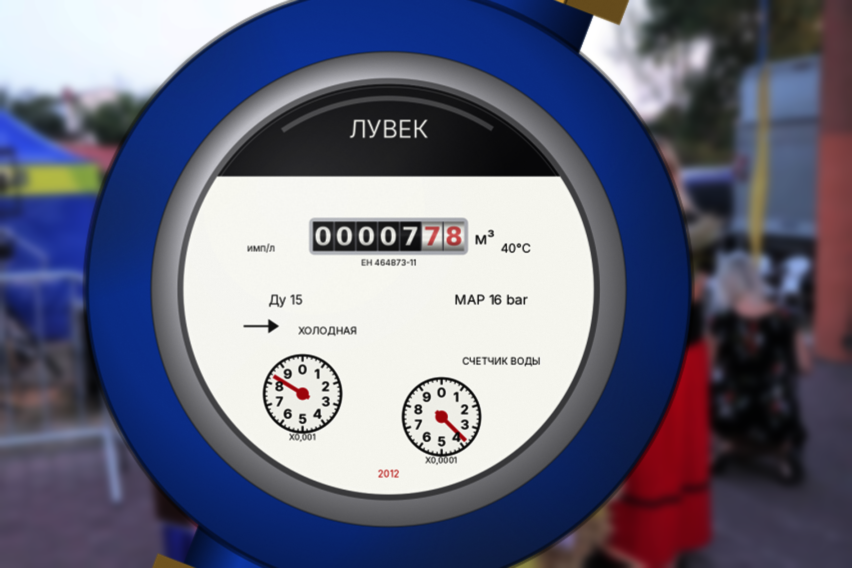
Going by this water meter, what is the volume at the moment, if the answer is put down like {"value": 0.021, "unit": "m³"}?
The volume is {"value": 7.7883, "unit": "m³"}
